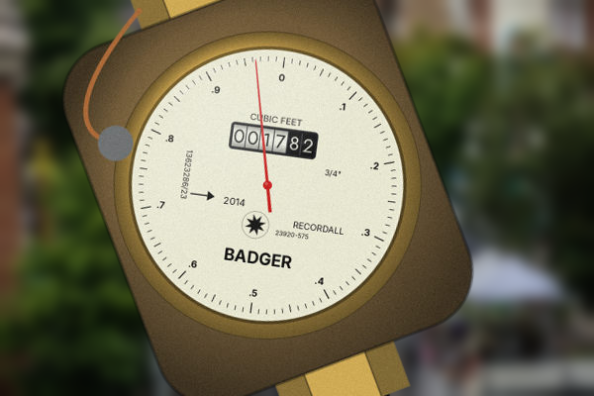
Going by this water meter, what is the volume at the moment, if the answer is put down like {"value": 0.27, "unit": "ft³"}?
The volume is {"value": 1781.96, "unit": "ft³"}
